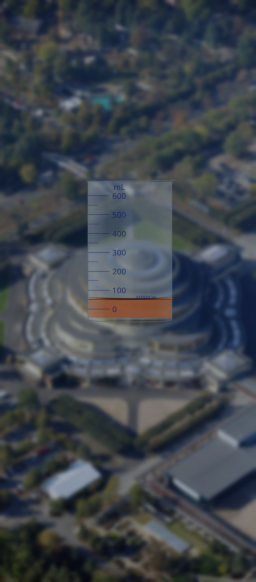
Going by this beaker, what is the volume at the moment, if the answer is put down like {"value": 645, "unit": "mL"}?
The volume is {"value": 50, "unit": "mL"}
